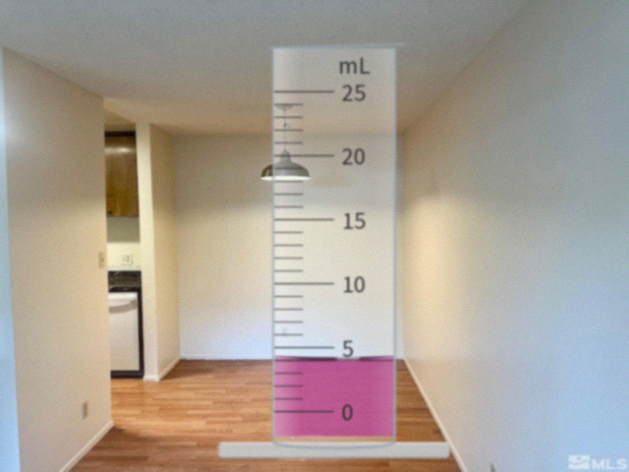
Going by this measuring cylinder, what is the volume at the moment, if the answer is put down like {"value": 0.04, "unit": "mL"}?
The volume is {"value": 4, "unit": "mL"}
